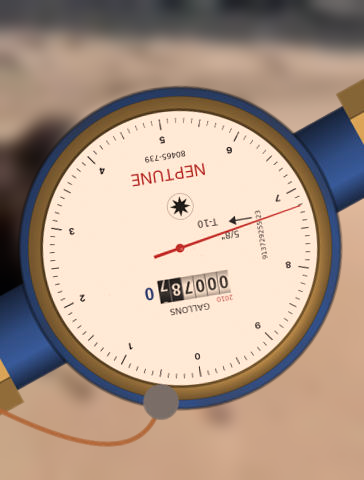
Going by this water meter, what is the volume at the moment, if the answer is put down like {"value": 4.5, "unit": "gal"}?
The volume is {"value": 7867.2, "unit": "gal"}
